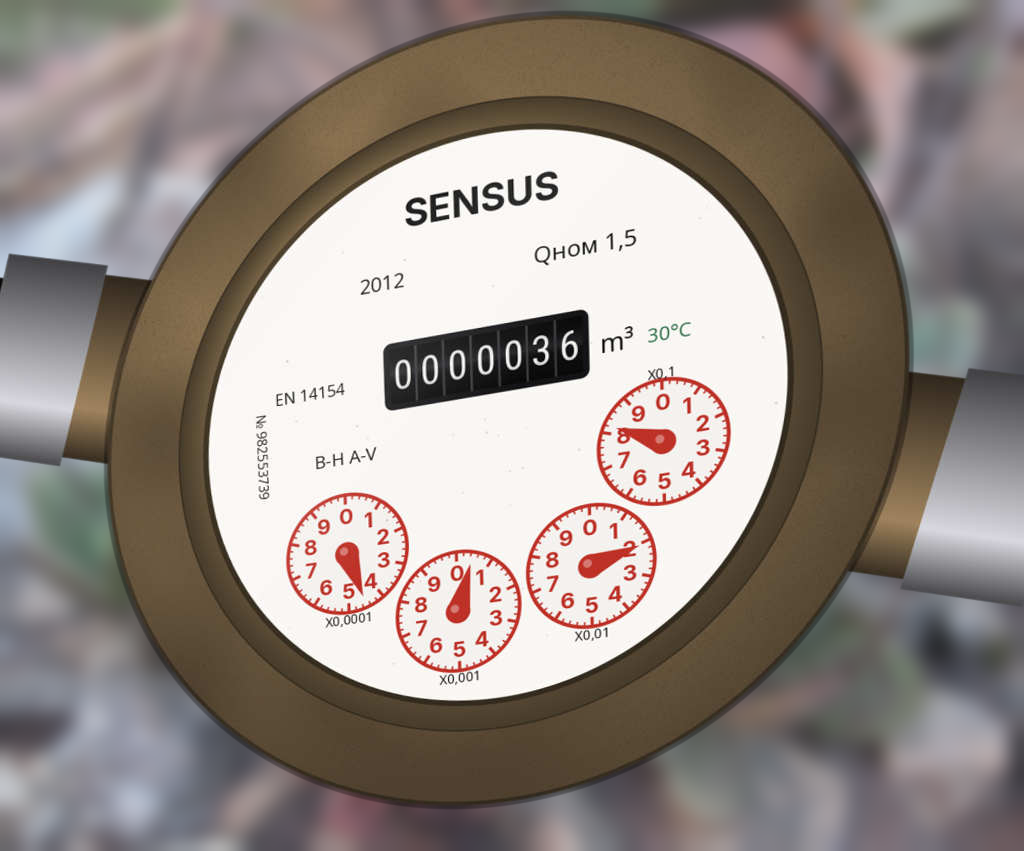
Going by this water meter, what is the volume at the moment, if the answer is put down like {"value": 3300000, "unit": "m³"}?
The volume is {"value": 36.8204, "unit": "m³"}
